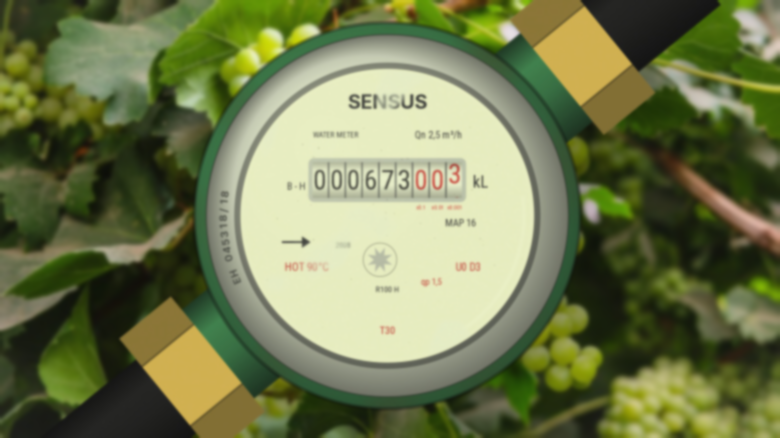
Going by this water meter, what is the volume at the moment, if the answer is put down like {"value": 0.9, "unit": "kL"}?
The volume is {"value": 673.003, "unit": "kL"}
